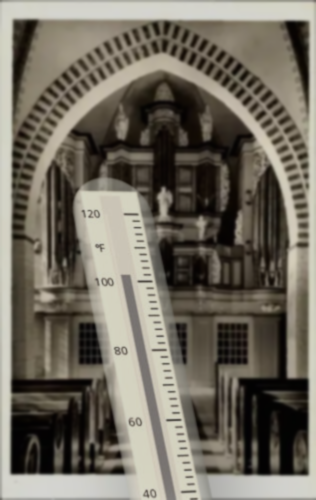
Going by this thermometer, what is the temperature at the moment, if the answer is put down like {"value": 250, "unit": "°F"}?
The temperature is {"value": 102, "unit": "°F"}
